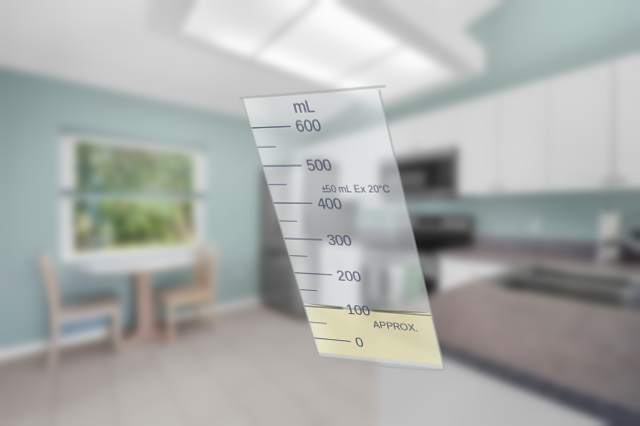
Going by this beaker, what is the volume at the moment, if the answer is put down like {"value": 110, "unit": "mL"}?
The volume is {"value": 100, "unit": "mL"}
